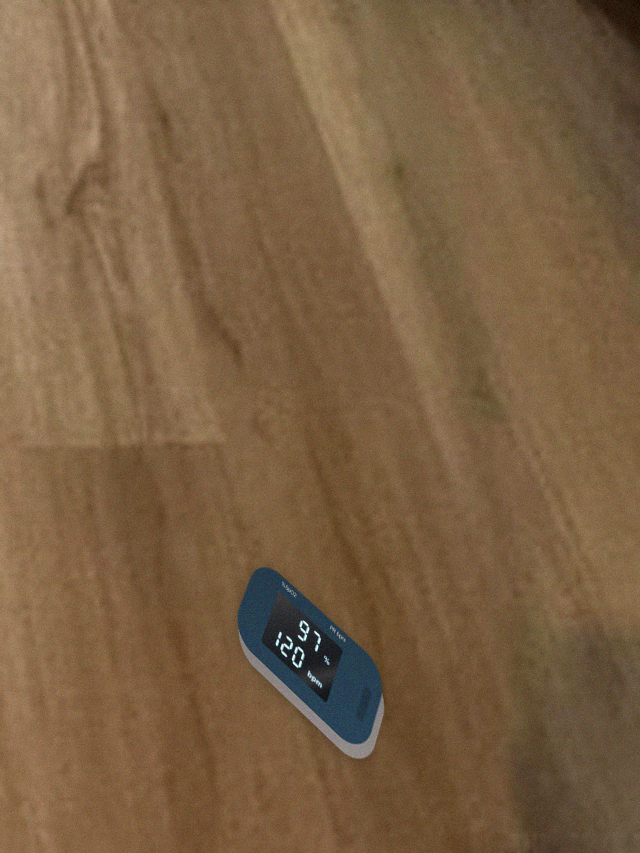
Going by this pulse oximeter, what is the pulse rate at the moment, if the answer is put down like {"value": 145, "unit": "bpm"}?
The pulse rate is {"value": 120, "unit": "bpm"}
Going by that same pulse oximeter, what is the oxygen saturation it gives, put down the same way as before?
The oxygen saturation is {"value": 97, "unit": "%"}
